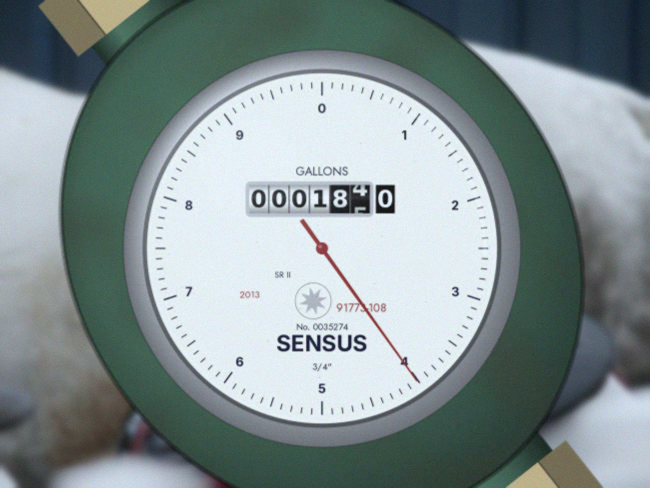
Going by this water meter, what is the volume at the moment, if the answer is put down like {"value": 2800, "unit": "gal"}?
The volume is {"value": 1844.0, "unit": "gal"}
